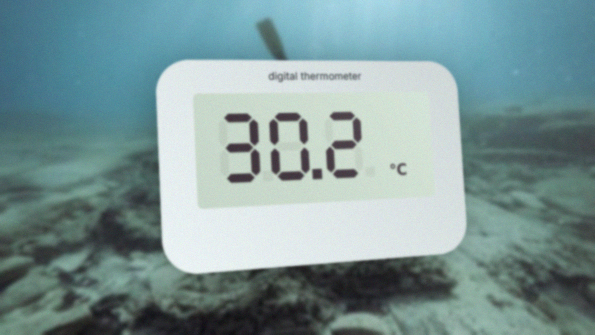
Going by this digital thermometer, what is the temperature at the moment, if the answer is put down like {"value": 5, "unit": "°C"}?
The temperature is {"value": 30.2, "unit": "°C"}
